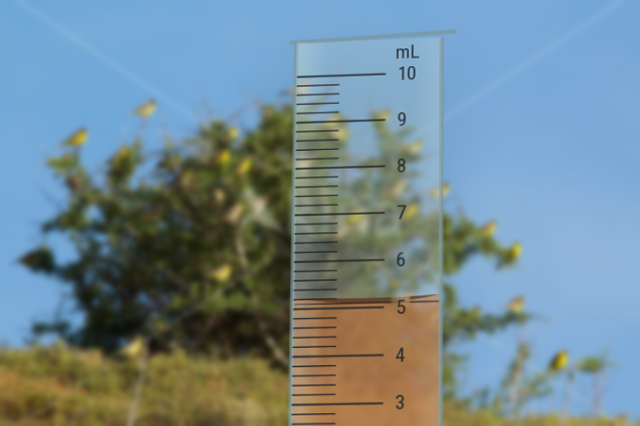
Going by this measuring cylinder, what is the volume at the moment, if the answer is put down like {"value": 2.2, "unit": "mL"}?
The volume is {"value": 5.1, "unit": "mL"}
